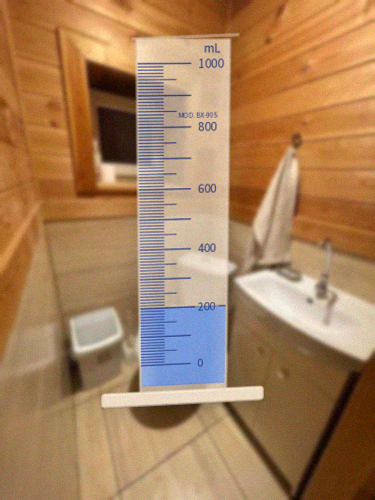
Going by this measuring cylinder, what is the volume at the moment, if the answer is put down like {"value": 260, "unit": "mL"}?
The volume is {"value": 200, "unit": "mL"}
